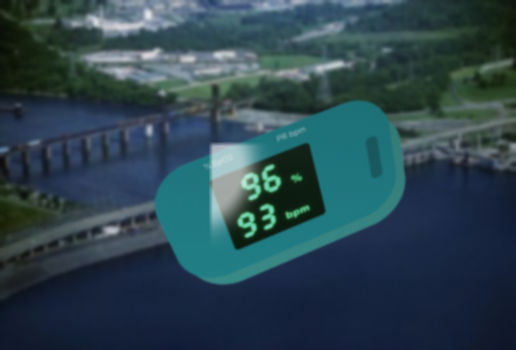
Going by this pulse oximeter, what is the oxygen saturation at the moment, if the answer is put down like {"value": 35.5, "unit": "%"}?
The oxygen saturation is {"value": 96, "unit": "%"}
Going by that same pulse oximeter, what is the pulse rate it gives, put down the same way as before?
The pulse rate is {"value": 93, "unit": "bpm"}
